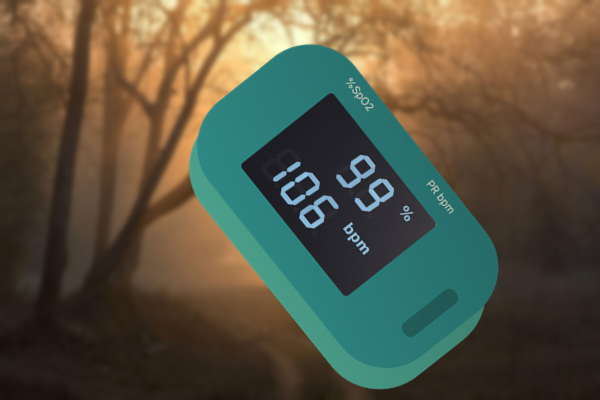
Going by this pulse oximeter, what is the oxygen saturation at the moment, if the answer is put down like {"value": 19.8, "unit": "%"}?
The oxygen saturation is {"value": 99, "unit": "%"}
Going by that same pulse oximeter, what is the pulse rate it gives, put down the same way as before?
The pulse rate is {"value": 106, "unit": "bpm"}
